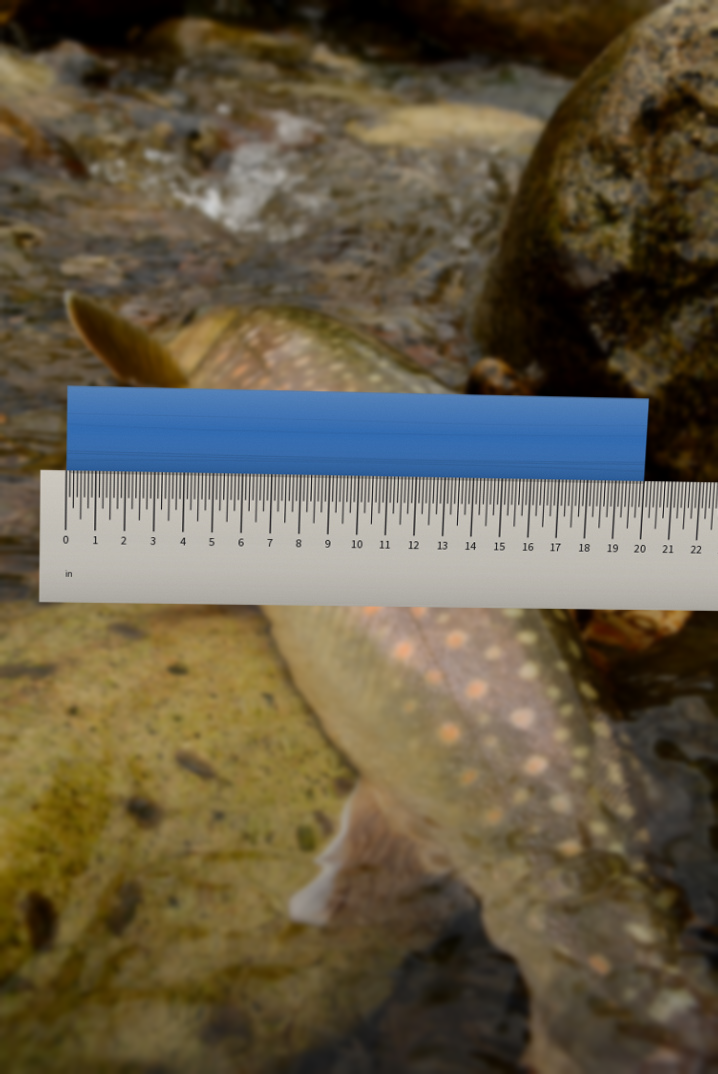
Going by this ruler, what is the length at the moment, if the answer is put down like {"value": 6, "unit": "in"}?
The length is {"value": 20, "unit": "in"}
